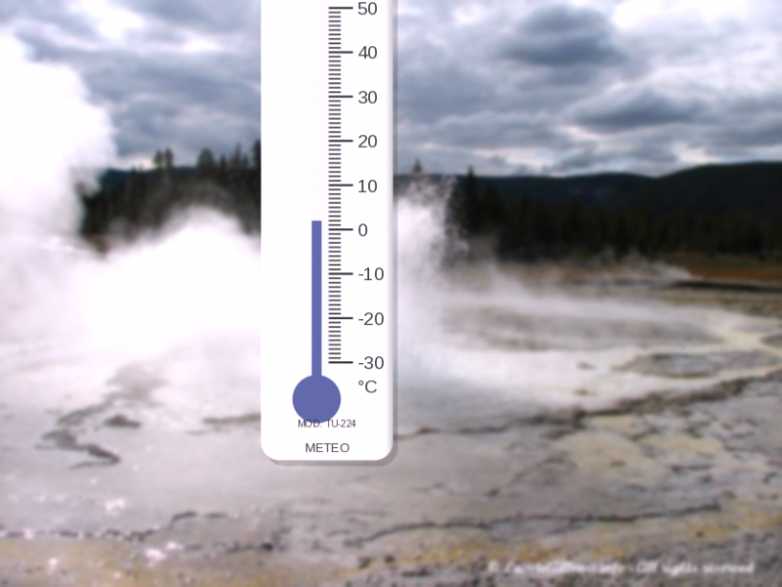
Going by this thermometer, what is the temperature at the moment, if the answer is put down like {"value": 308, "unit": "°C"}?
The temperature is {"value": 2, "unit": "°C"}
